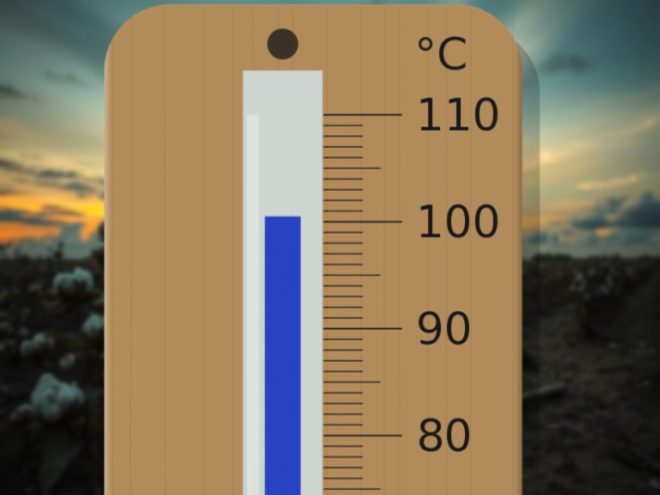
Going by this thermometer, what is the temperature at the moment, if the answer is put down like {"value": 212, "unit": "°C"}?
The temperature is {"value": 100.5, "unit": "°C"}
